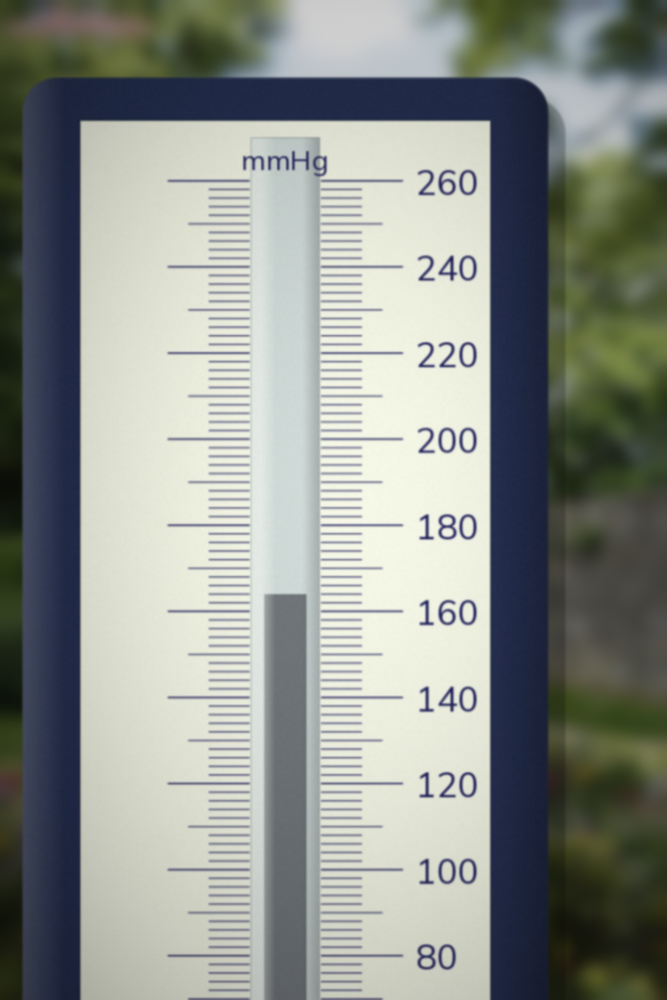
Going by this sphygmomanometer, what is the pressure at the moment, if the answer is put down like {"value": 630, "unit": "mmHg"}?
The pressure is {"value": 164, "unit": "mmHg"}
